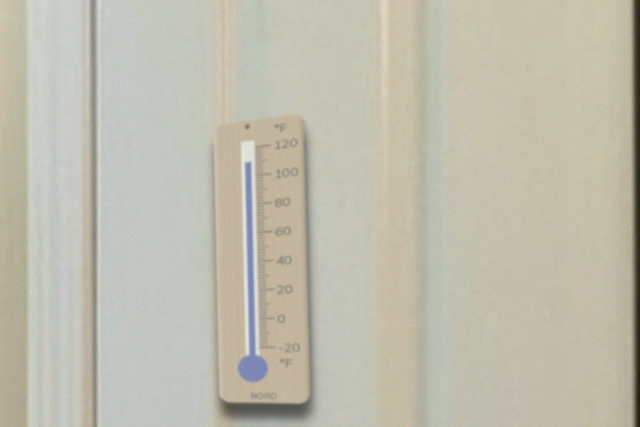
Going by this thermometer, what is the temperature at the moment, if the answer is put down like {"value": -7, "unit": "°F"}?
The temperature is {"value": 110, "unit": "°F"}
